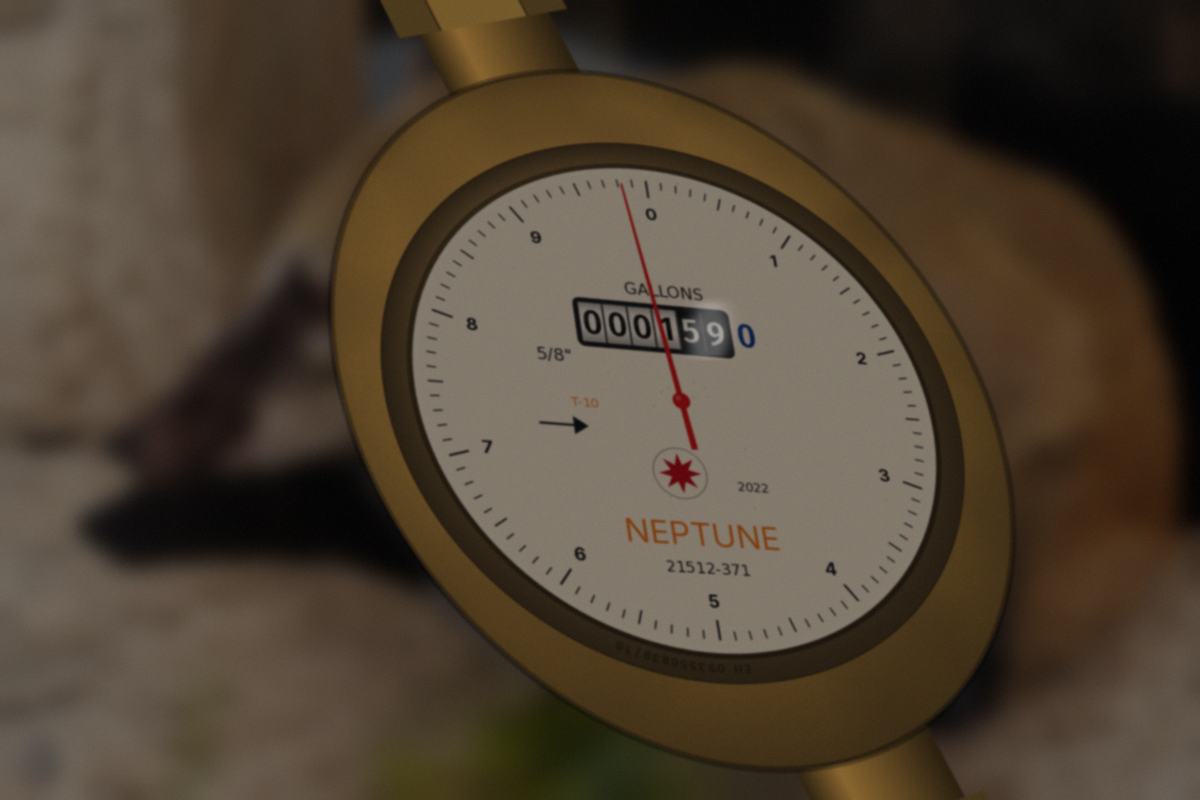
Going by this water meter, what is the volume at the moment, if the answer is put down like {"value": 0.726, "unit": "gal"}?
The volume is {"value": 1589.8, "unit": "gal"}
